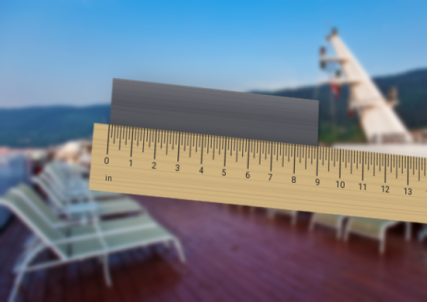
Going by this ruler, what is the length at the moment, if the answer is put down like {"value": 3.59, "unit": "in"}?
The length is {"value": 9, "unit": "in"}
